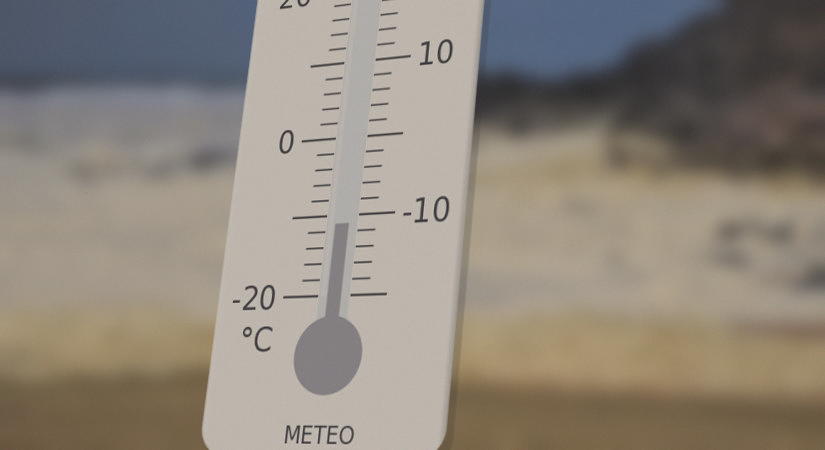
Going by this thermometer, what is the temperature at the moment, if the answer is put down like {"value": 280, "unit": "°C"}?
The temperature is {"value": -11, "unit": "°C"}
